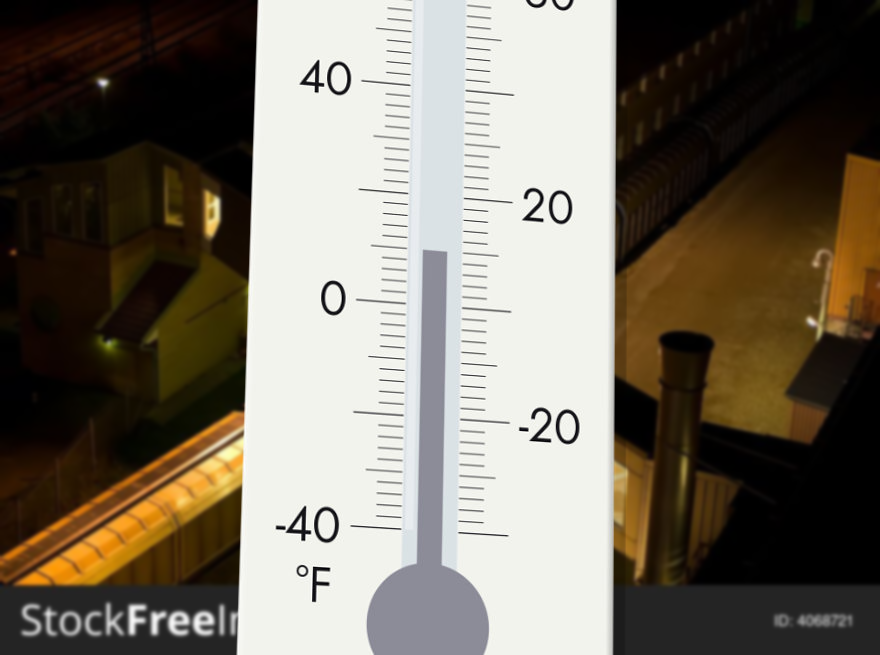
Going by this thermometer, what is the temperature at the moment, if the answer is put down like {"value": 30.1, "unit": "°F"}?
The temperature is {"value": 10, "unit": "°F"}
